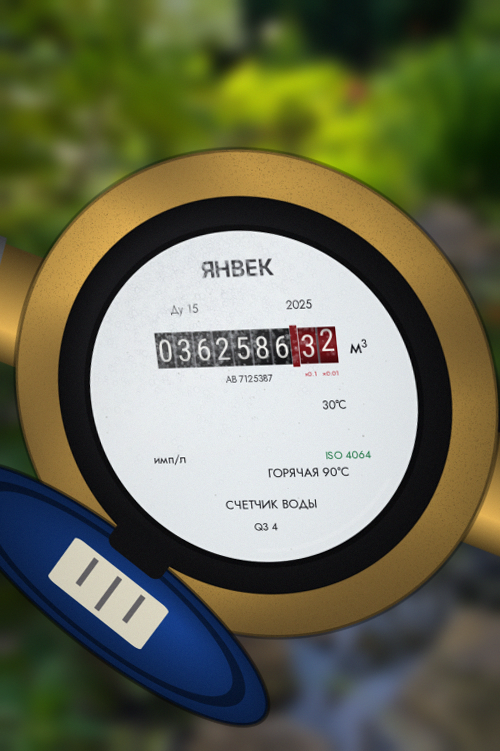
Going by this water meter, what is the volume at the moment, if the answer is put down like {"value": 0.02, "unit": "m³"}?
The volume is {"value": 362586.32, "unit": "m³"}
